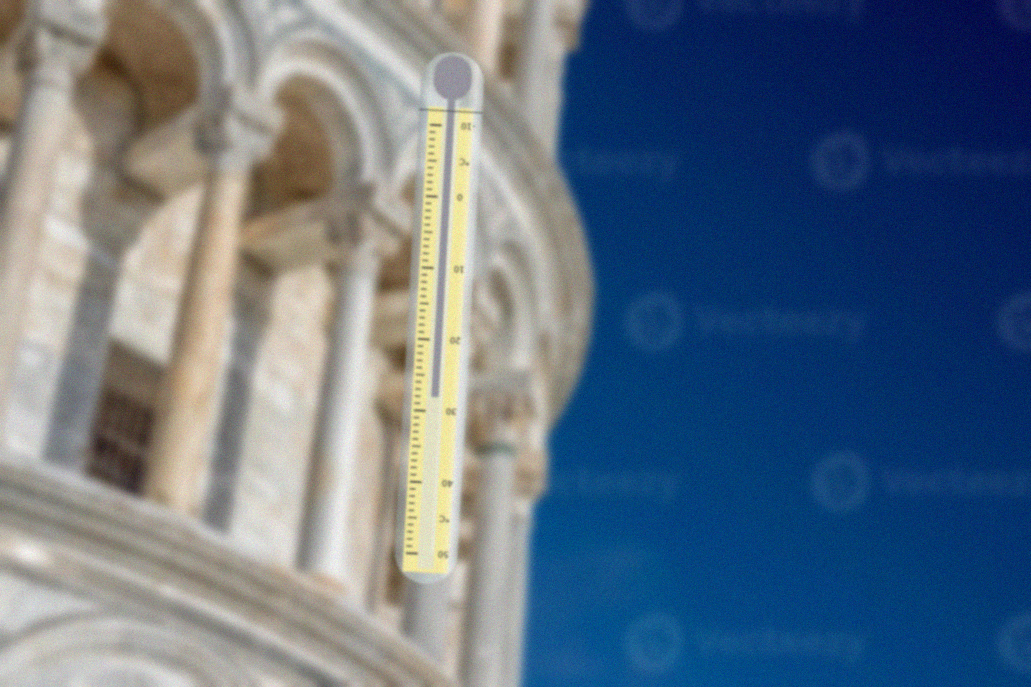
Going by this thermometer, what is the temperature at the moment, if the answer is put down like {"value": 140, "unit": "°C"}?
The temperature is {"value": 28, "unit": "°C"}
